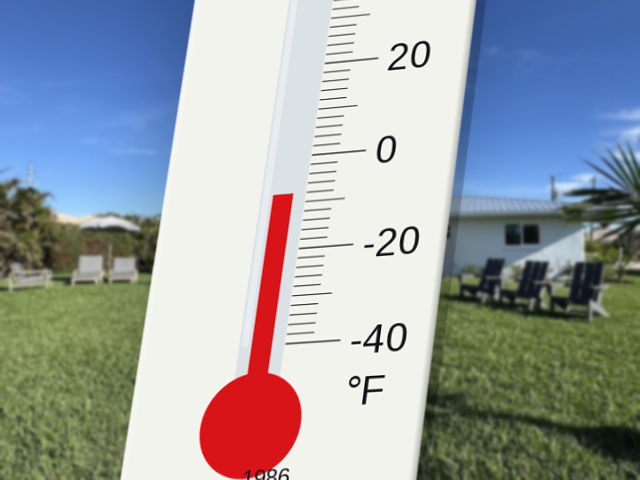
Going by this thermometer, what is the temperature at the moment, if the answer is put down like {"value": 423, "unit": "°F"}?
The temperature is {"value": -8, "unit": "°F"}
